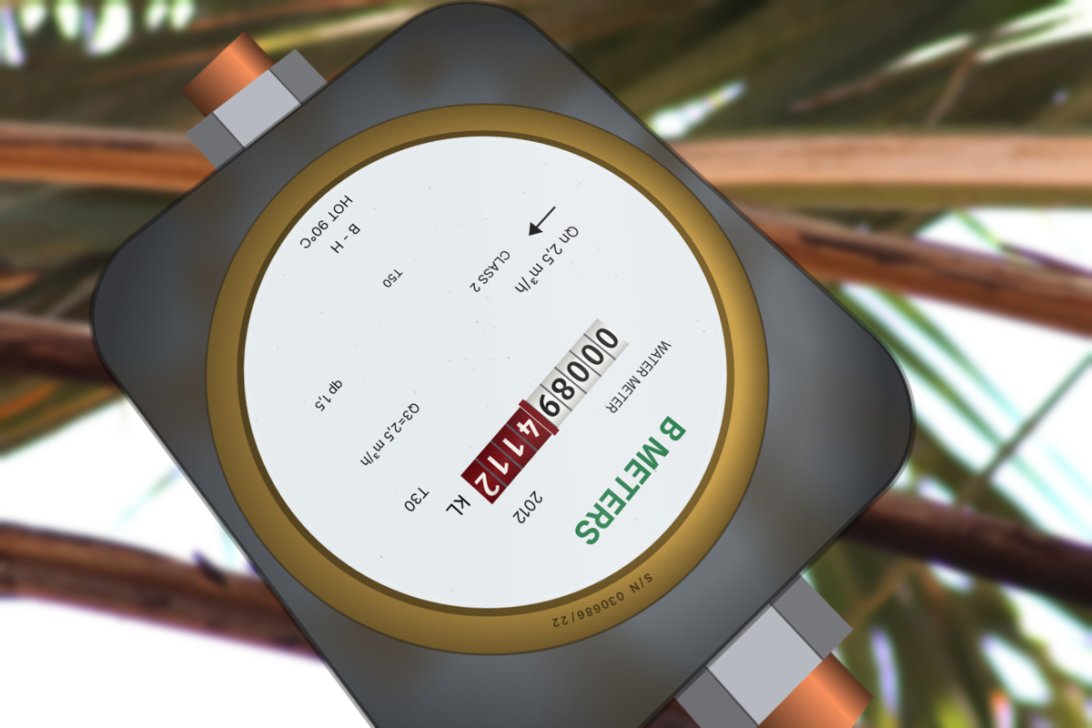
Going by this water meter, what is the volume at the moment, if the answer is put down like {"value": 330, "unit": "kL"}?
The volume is {"value": 89.4112, "unit": "kL"}
